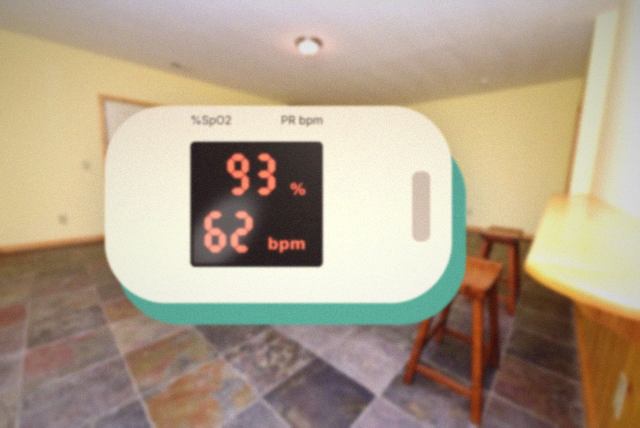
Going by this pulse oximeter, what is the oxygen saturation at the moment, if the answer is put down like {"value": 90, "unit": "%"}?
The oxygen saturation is {"value": 93, "unit": "%"}
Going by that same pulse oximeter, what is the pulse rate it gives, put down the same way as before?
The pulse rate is {"value": 62, "unit": "bpm"}
